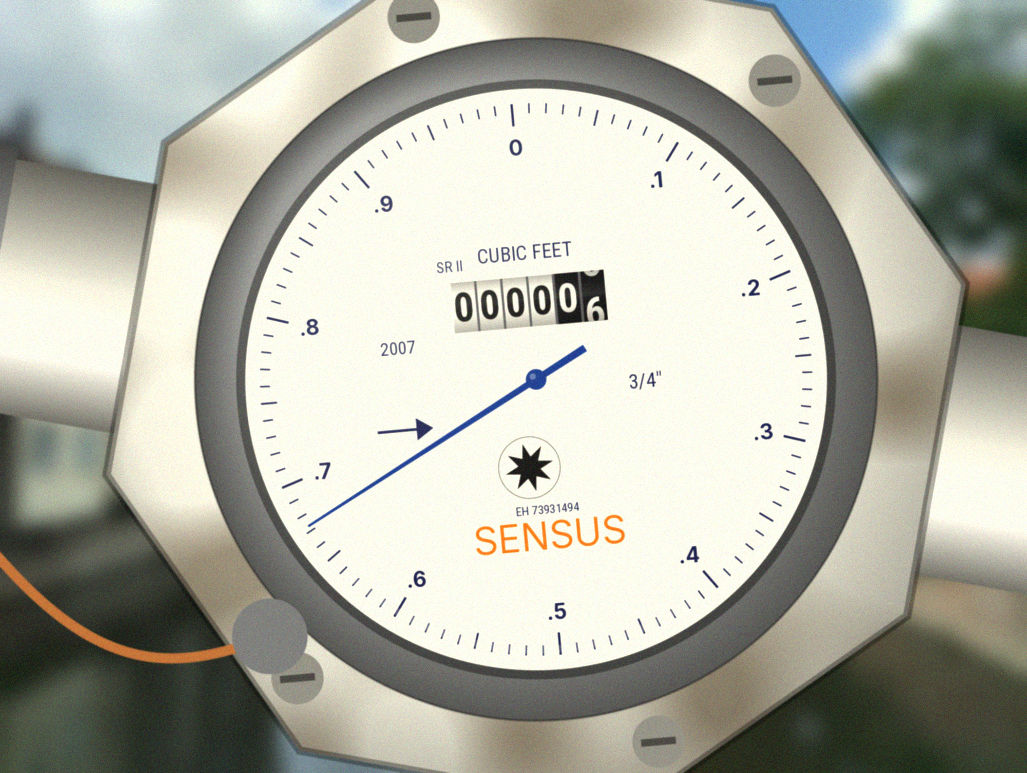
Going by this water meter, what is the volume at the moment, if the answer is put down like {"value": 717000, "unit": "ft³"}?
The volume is {"value": 5.67, "unit": "ft³"}
